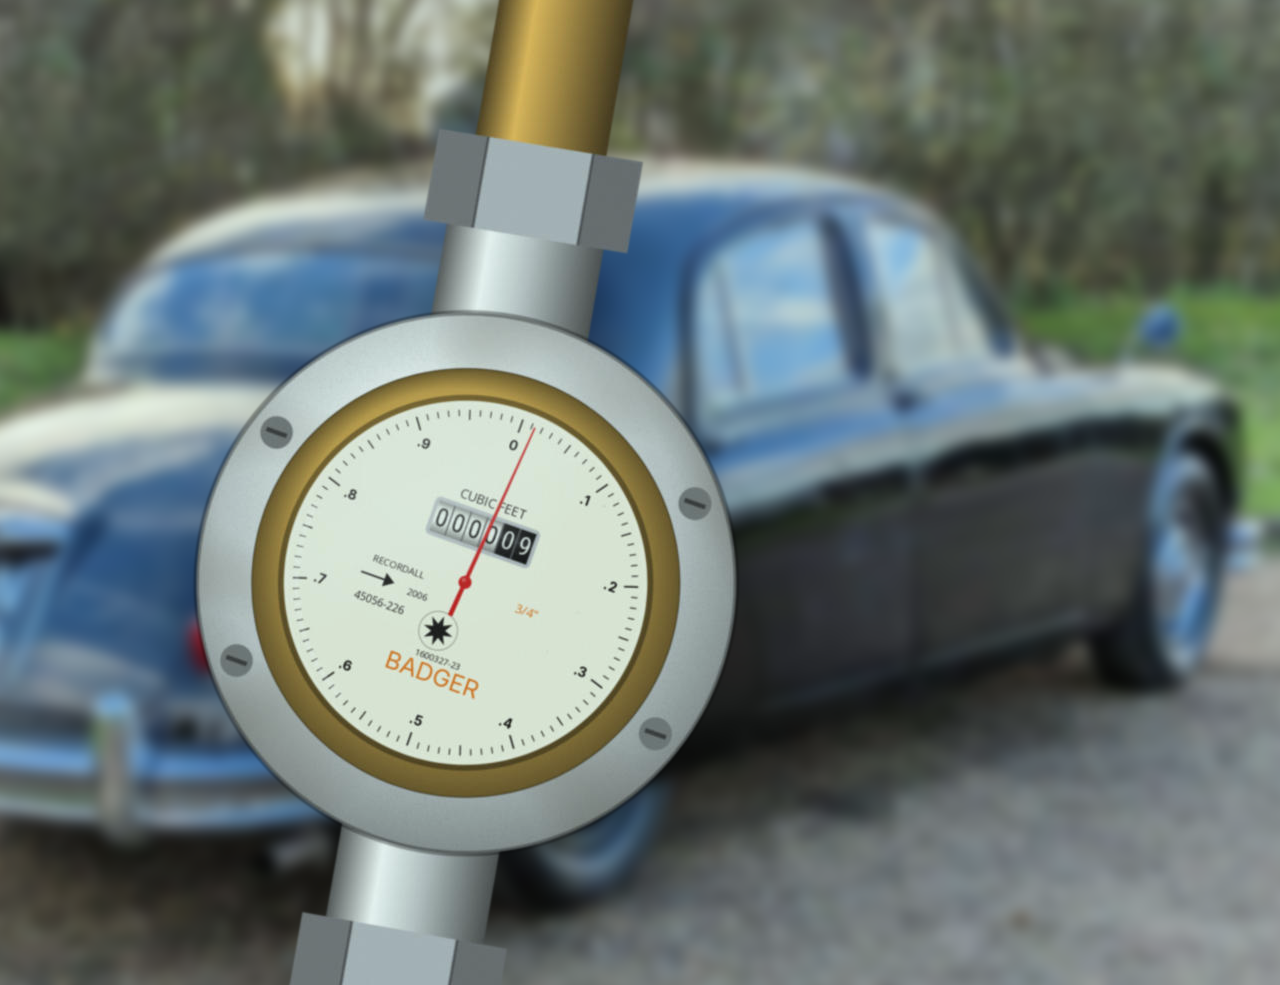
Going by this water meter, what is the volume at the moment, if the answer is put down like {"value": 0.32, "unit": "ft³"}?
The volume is {"value": 9.01, "unit": "ft³"}
